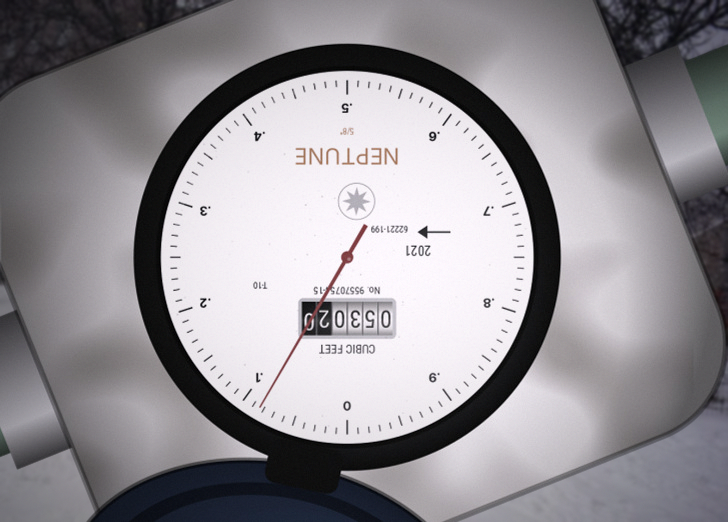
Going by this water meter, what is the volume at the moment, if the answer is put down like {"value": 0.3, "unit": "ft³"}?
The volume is {"value": 53020.08, "unit": "ft³"}
